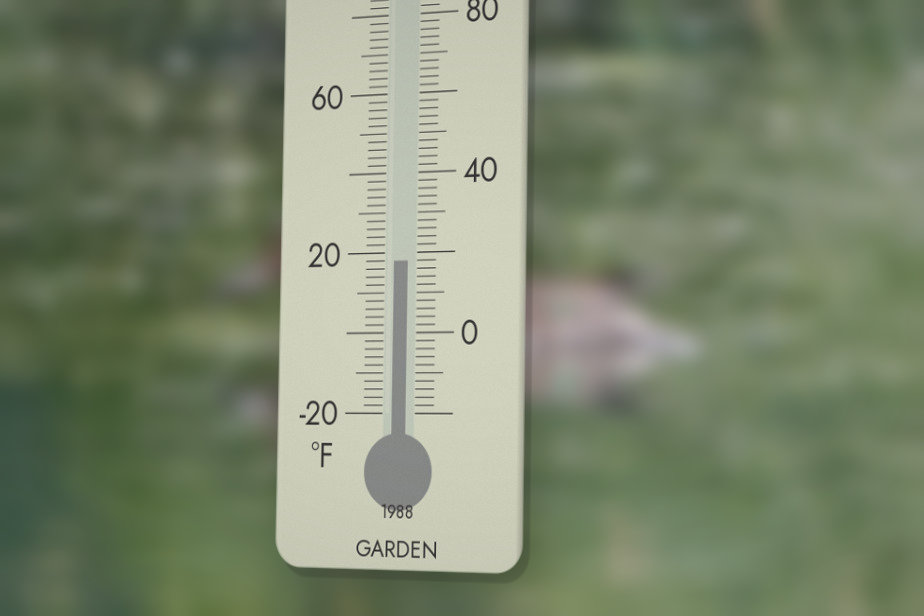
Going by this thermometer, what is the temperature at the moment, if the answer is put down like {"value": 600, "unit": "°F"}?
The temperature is {"value": 18, "unit": "°F"}
